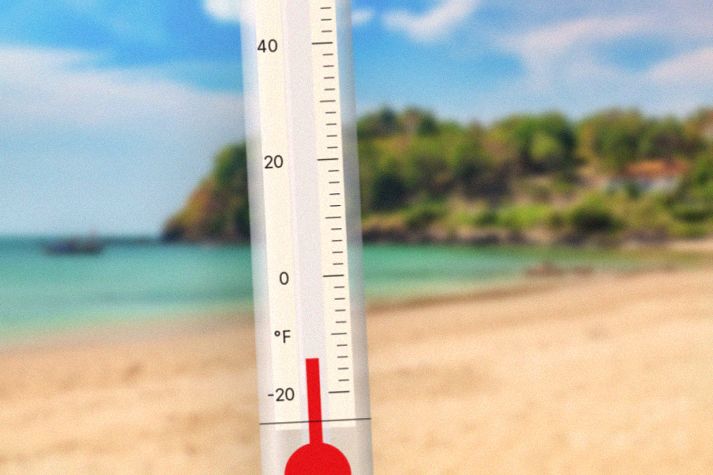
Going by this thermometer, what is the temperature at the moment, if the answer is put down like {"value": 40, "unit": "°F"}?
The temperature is {"value": -14, "unit": "°F"}
